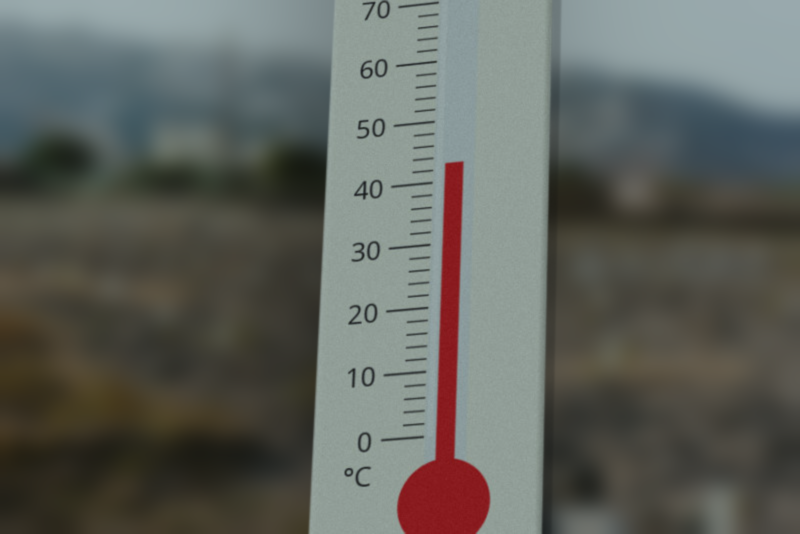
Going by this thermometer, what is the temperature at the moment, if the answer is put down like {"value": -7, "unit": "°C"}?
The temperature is {"value": 43, "unit": "°C"}
